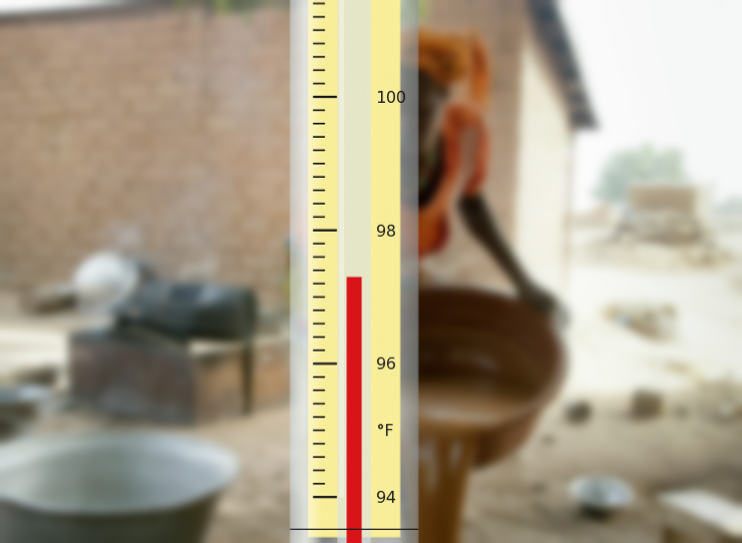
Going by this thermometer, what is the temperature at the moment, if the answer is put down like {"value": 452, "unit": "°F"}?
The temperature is {"value": 97.3, "unit": "°F"}
